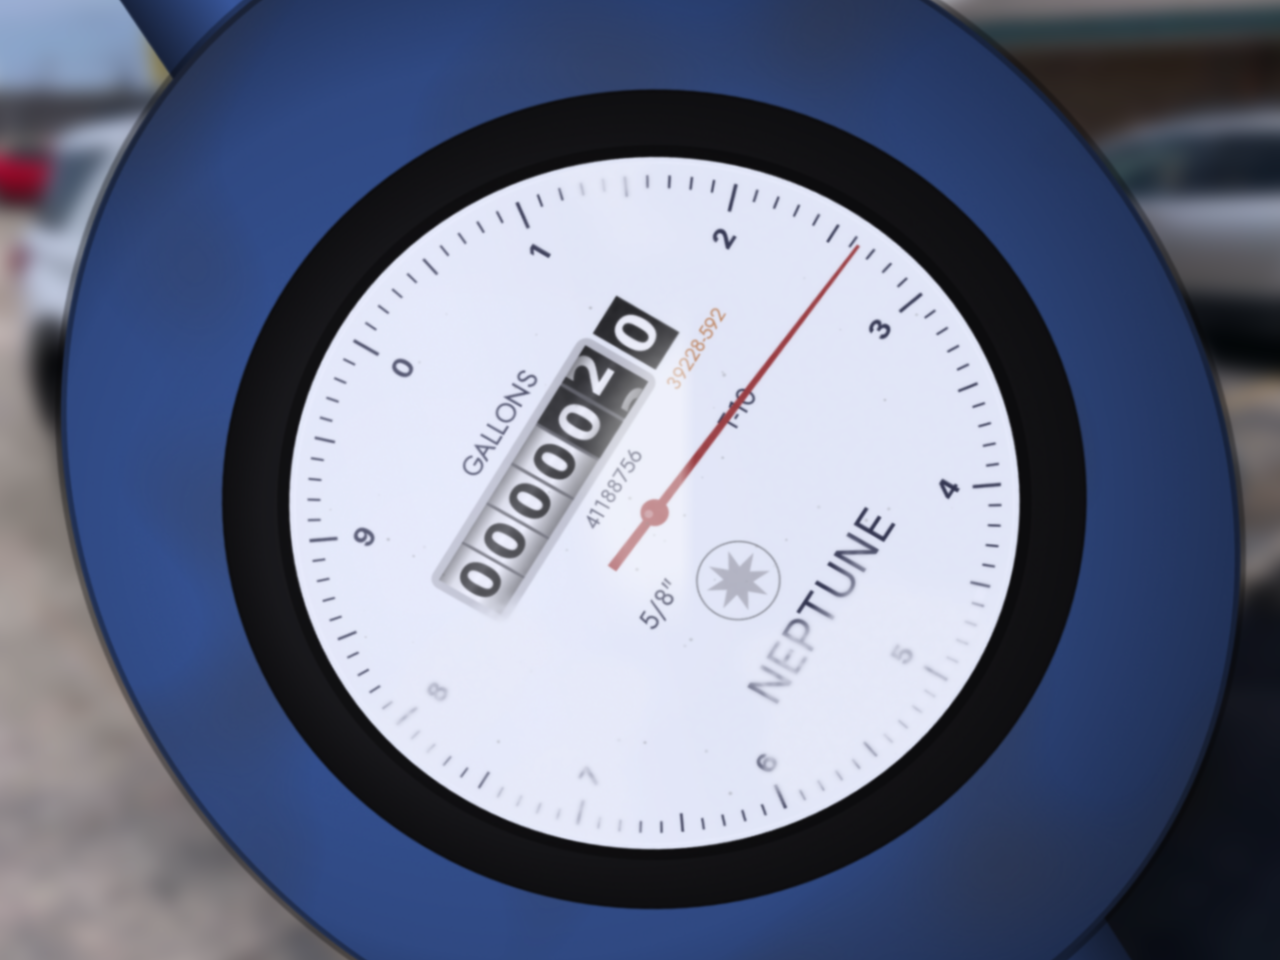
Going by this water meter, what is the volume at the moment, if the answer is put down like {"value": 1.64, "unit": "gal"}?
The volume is {"value": 22.6, "unit": "gal"}
